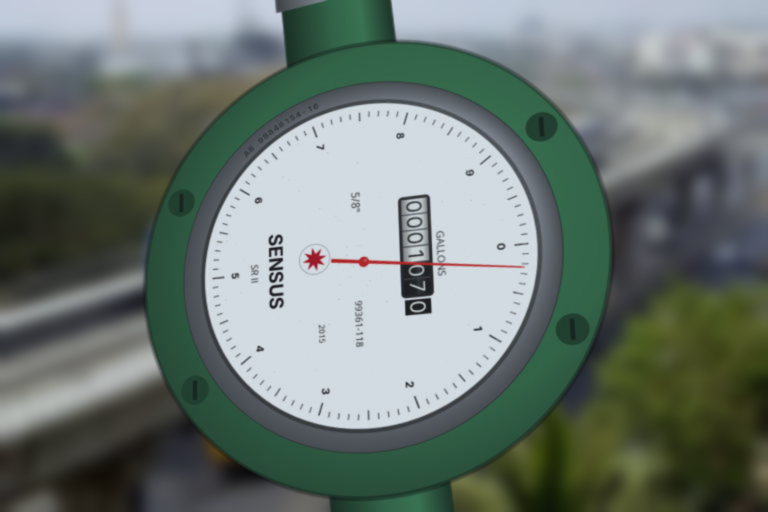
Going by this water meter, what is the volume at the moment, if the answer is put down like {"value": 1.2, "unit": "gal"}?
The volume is {"value": 1070.2, "unit": "gal"}
